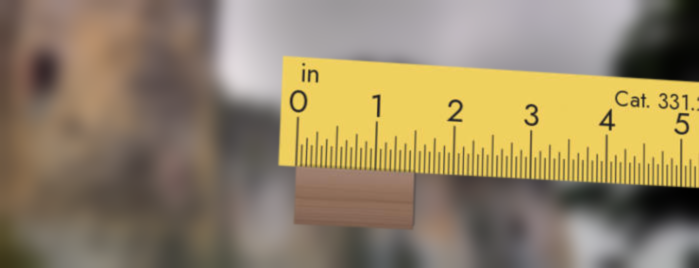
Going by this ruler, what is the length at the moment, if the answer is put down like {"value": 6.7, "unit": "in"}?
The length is {"value": 1.5, "unit": "in"}
